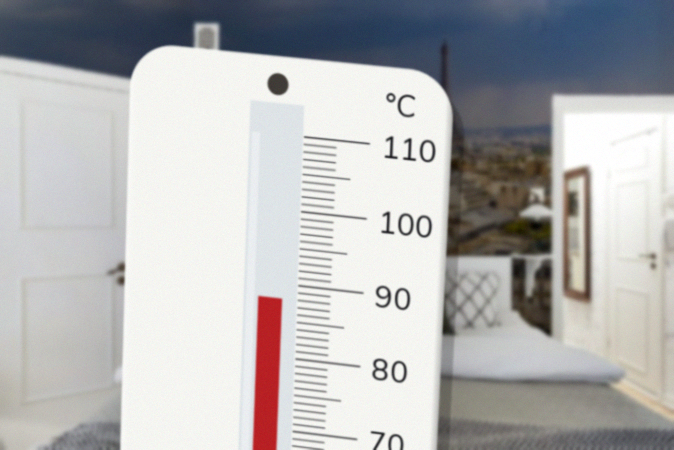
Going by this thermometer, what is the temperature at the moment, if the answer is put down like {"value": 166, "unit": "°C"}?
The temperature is {"value": 88, "unit": "°C"}
